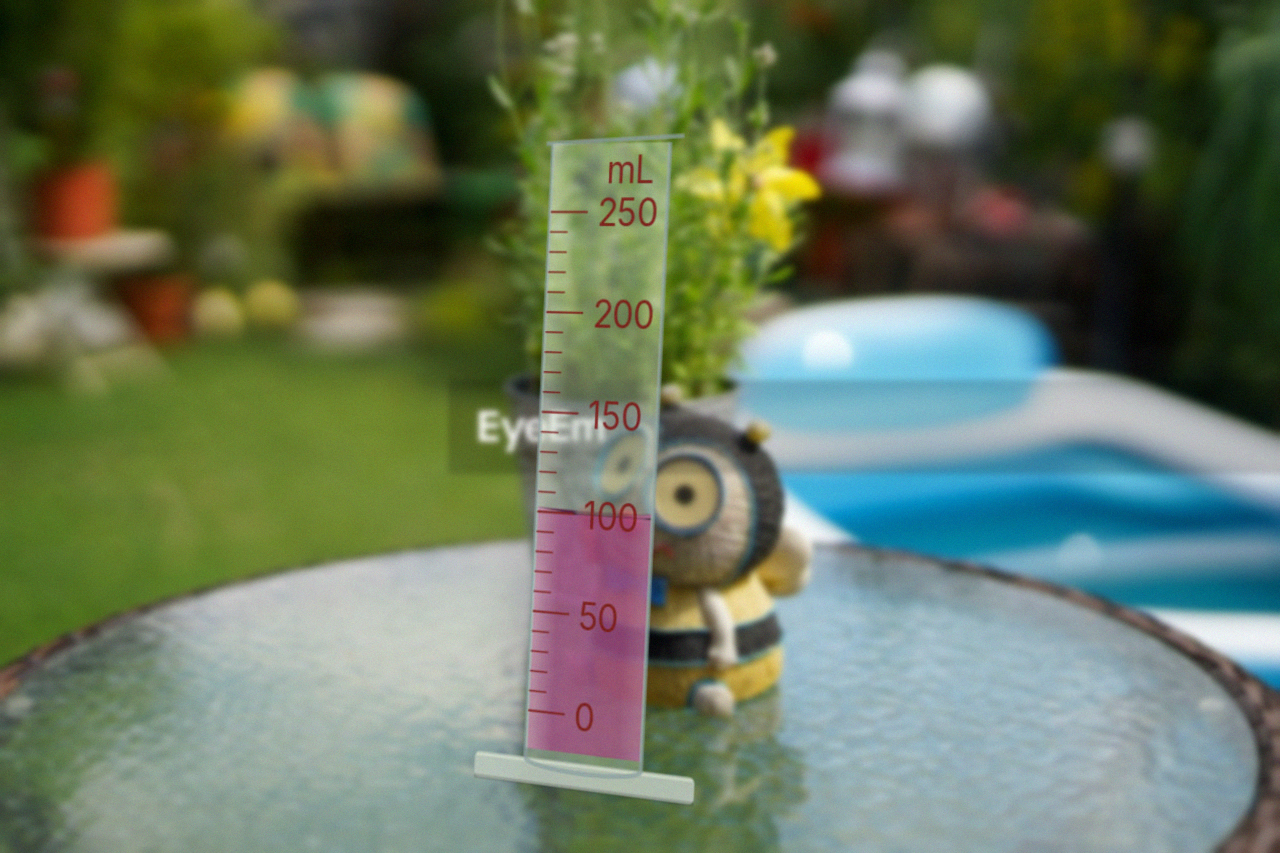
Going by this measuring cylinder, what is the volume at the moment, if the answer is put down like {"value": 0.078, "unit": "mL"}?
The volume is {"value": 100, "unit": "mL"}
